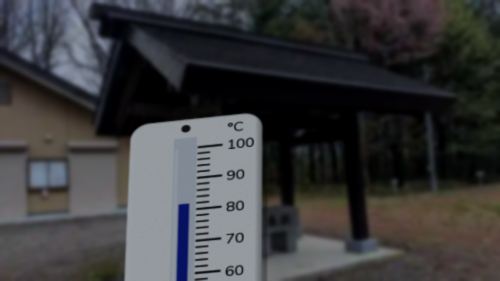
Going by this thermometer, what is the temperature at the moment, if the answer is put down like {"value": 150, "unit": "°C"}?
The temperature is {"value": 82, "unit": "°C"}
